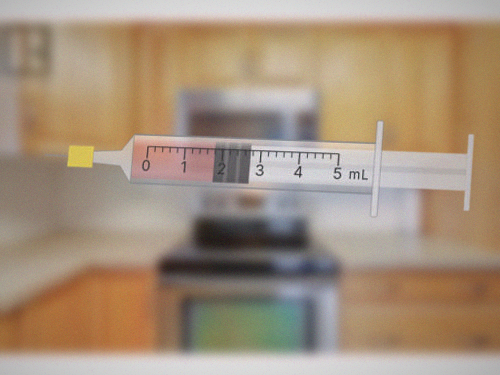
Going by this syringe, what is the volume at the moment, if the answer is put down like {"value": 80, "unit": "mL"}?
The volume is {"value": 1.8, "unit": "mL"}
